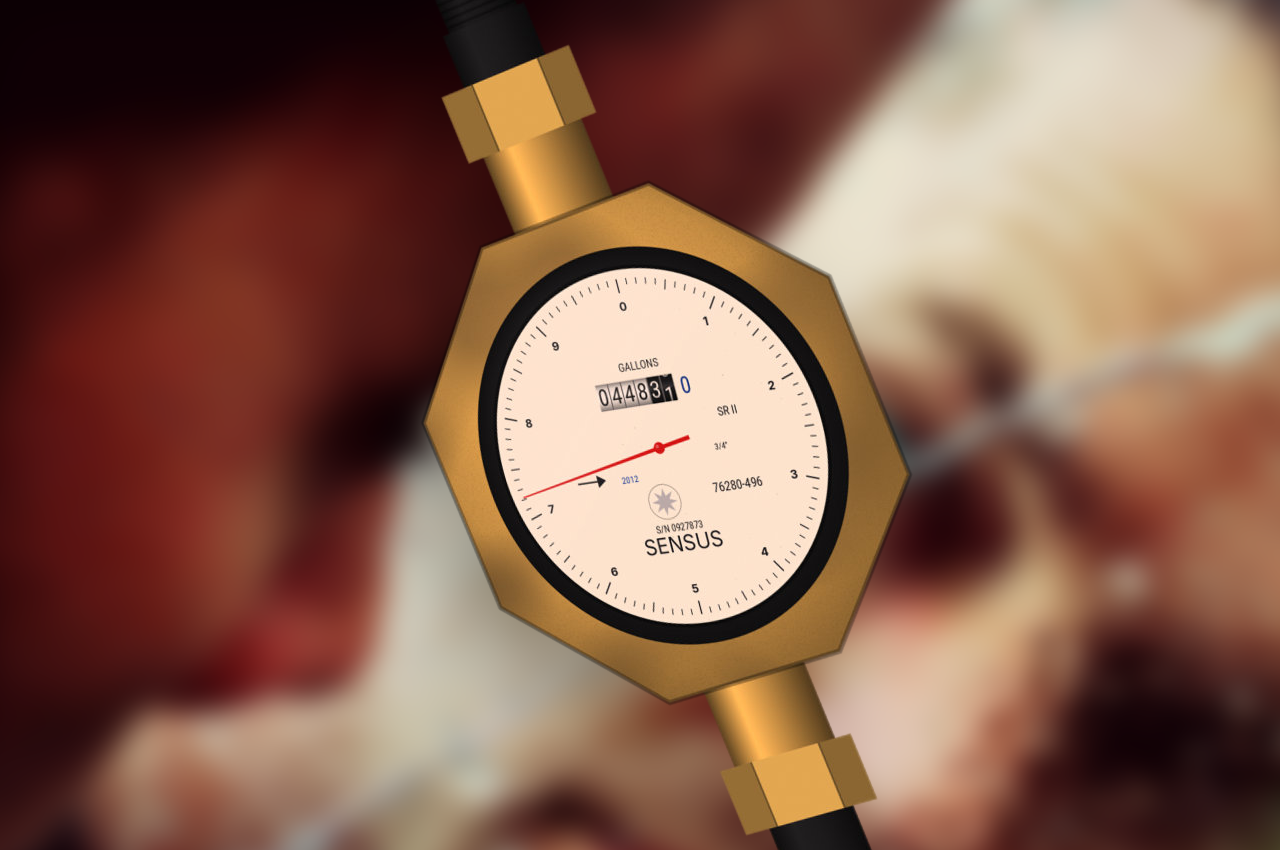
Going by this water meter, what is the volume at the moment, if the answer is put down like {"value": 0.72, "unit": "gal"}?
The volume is {"value": 448307.2, "unit": "gal"}
